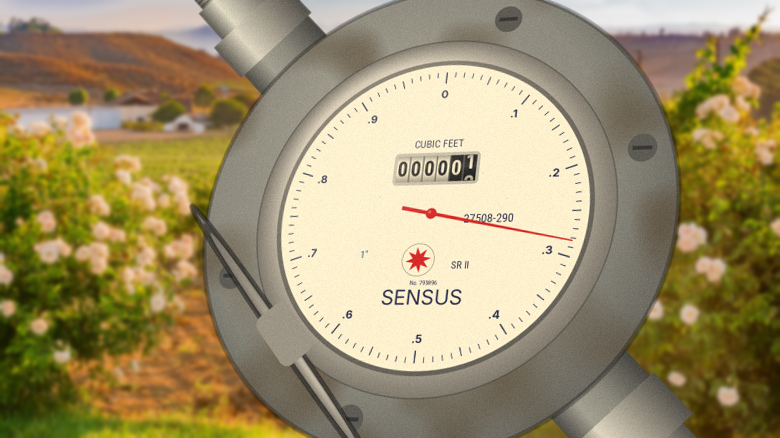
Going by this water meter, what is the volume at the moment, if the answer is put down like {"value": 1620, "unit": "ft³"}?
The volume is {"value": 1.28, "unit": "ft³"}
